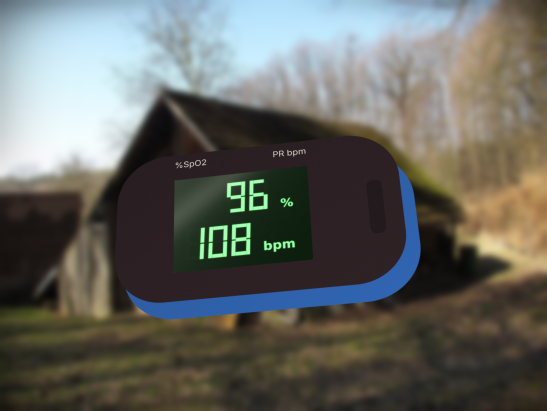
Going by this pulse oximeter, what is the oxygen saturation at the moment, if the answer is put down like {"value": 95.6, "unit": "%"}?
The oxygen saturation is {"value": 96, "unit": "%"}
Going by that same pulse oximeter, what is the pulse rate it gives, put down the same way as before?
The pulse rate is {"value": 108, "unit": "bpm"}
